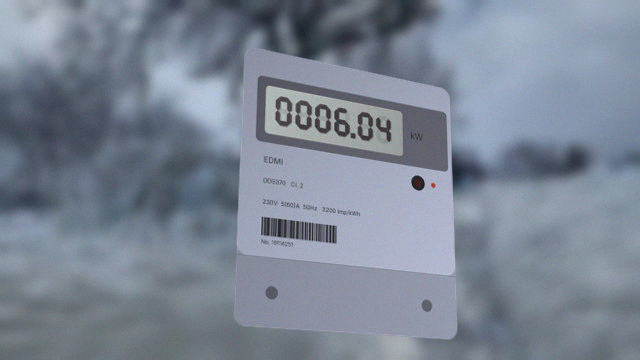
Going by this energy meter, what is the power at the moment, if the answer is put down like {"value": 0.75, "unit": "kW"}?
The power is {"value": 6.04, "unit": "kW"}
